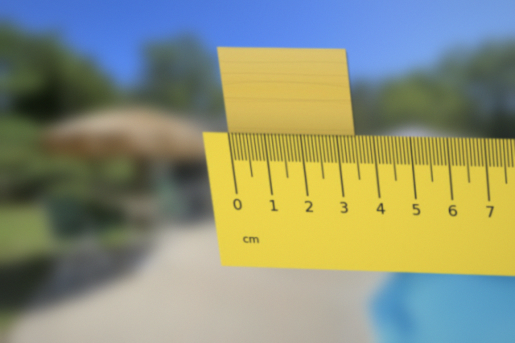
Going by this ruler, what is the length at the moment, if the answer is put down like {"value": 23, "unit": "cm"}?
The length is {"value": 3.5, "unit": "cm"}
